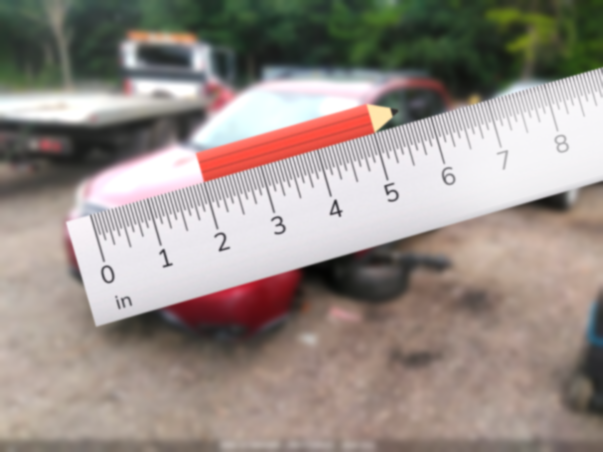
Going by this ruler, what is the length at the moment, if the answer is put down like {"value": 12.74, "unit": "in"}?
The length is {"value": 3.5, "unit": "in"}
